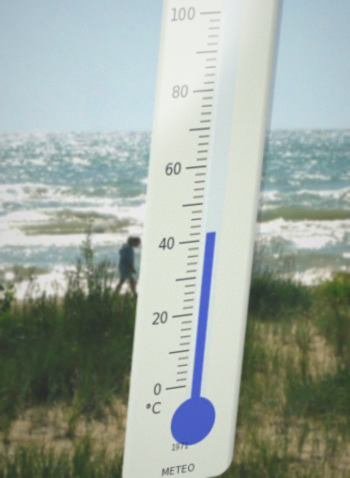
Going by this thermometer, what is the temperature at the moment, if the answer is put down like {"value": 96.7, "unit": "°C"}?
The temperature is {"value": 42, "unit": "°C"}
